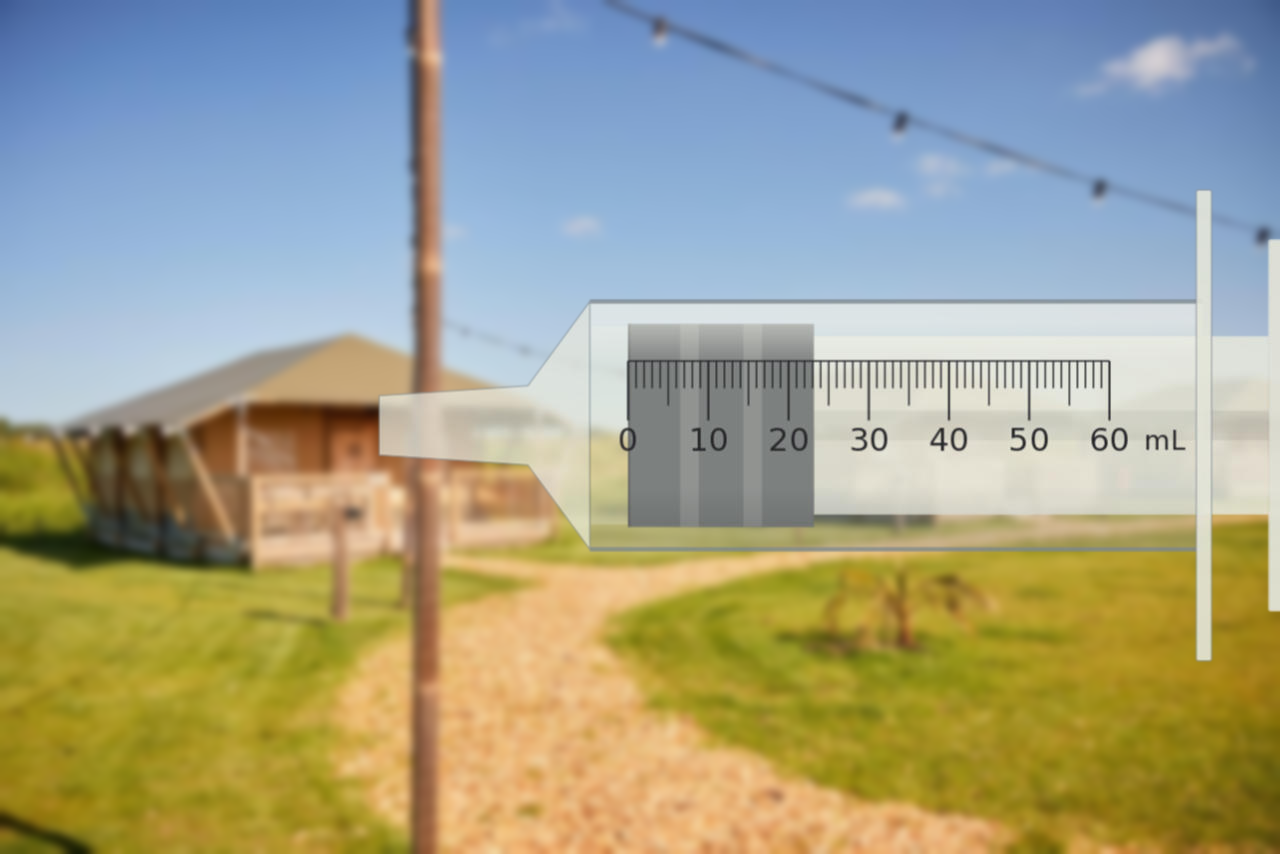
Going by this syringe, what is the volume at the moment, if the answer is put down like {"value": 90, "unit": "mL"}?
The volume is {"value": 0, "unit": "mL"}
